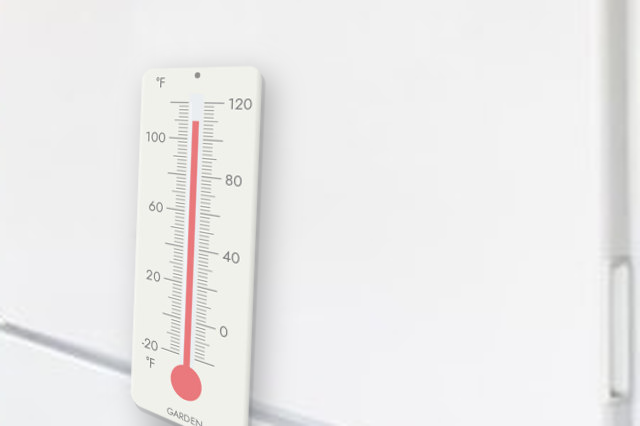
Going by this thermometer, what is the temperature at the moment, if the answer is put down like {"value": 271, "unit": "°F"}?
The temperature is {"value": 110, "unit": "°F"}
